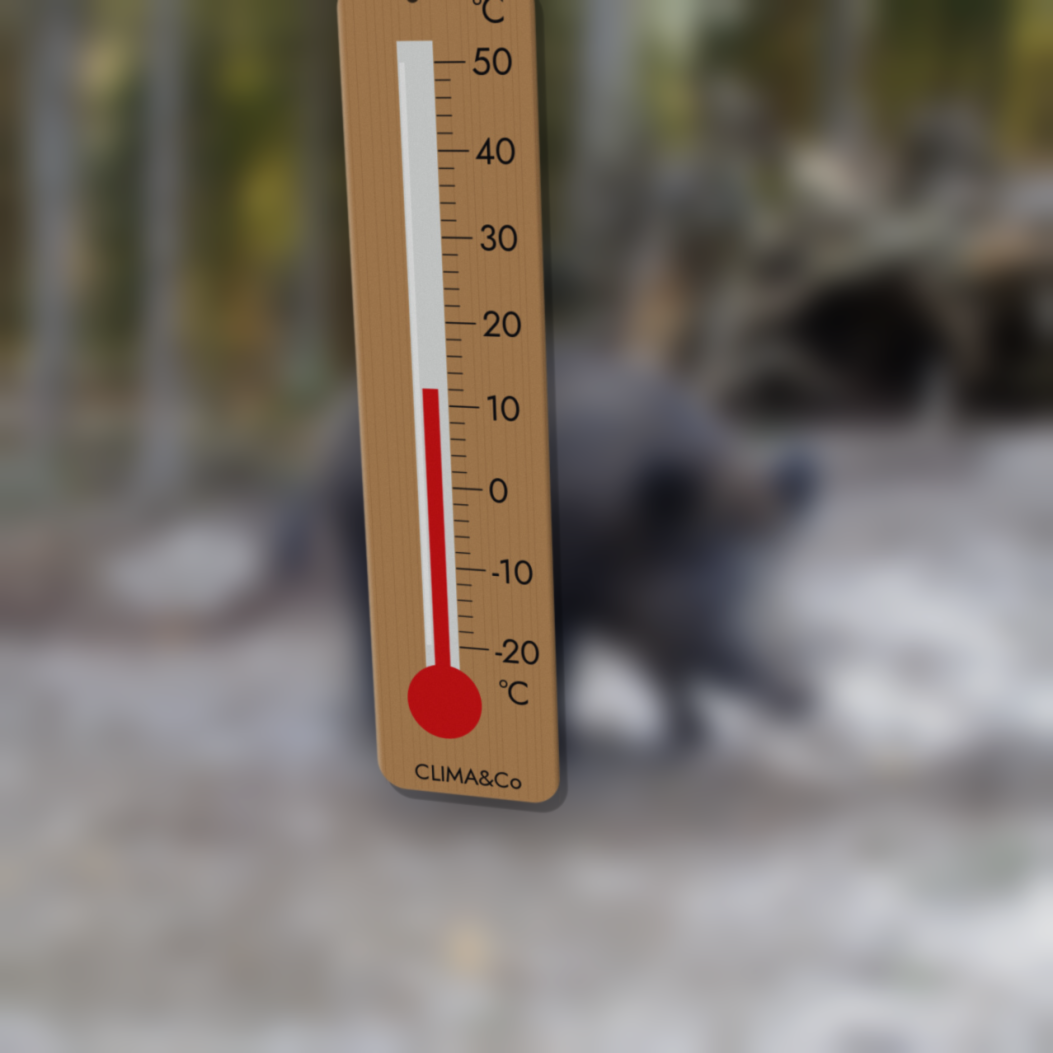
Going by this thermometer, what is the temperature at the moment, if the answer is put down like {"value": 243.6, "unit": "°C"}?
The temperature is {"value": 12, "unit": "°C"}
